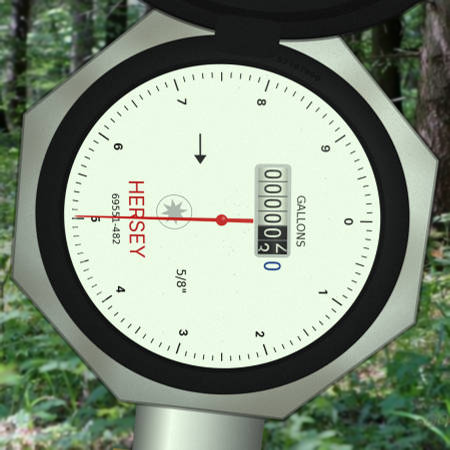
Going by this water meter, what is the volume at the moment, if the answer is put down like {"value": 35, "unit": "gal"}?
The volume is {"value": 25.0, "unit": "gal"}
